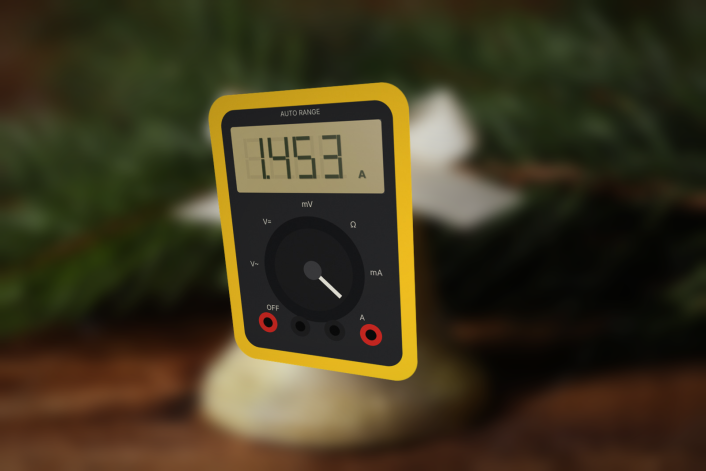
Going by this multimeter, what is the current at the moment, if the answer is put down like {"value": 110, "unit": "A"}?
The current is {"value": 1.453, "unit": "A"}
